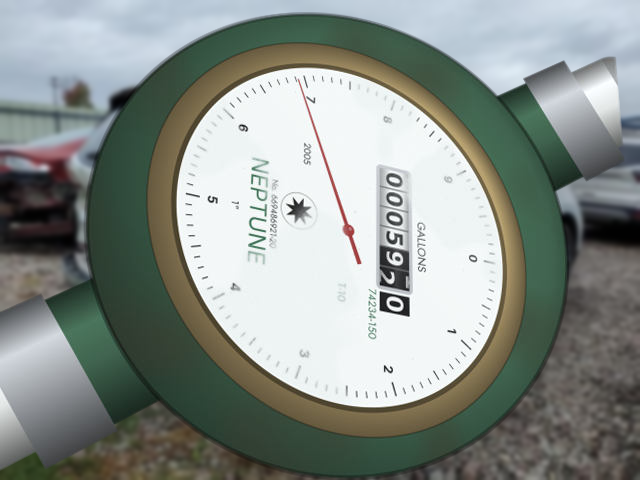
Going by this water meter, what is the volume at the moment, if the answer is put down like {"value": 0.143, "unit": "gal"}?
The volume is {"value": 5916.9, "unit": "gal"}
